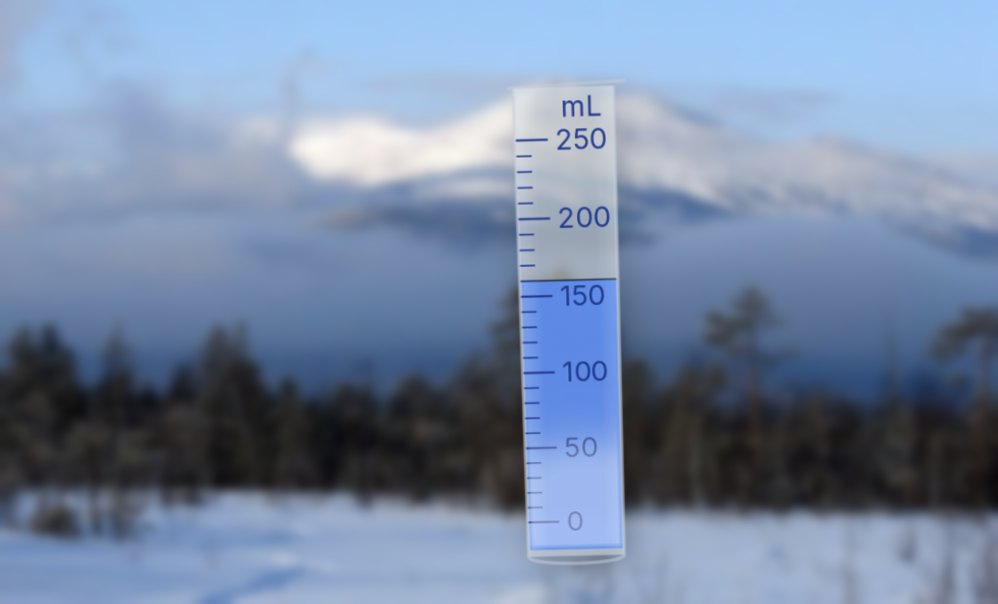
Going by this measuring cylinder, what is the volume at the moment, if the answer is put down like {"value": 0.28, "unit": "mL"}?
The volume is {"value": 160, "unit": "mL"}
